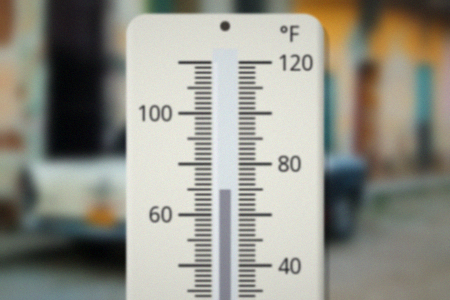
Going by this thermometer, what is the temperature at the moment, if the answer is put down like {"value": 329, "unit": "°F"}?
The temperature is {"value": 70, "unit": "°F"}
